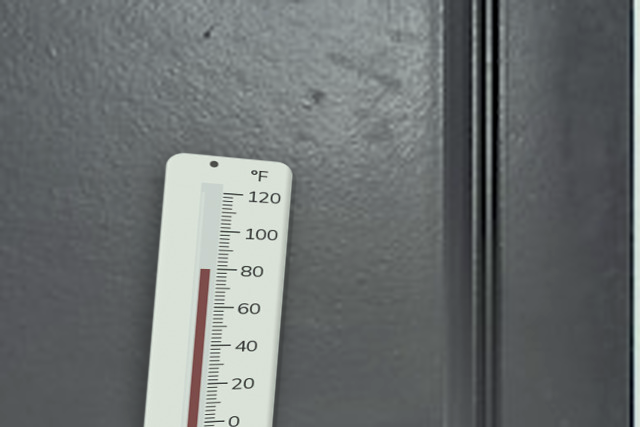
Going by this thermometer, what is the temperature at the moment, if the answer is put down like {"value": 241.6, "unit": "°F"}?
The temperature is {"value": 80, "unit": "°F"}
